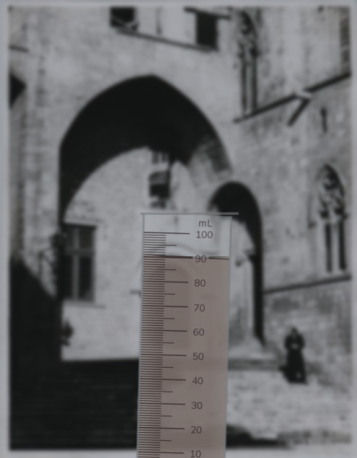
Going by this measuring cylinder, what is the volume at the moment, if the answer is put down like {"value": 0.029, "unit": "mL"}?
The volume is {"value": 90, "unit": "mL"}
